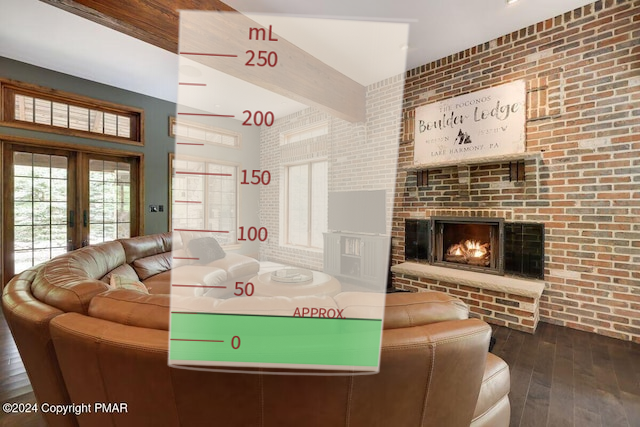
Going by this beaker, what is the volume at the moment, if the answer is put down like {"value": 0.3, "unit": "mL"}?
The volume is {"value": 25, "unit": "mL"}
